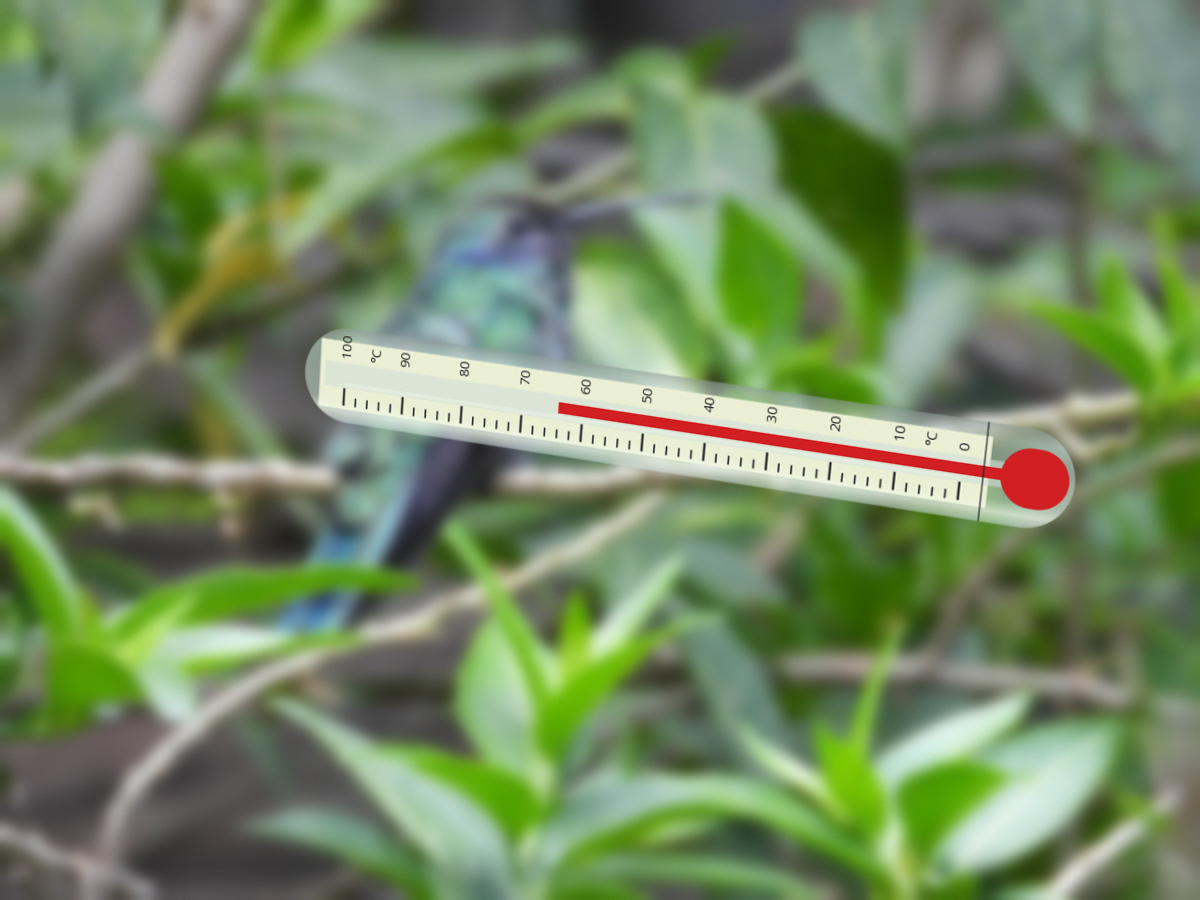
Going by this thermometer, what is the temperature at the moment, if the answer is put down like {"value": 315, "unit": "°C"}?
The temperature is {"value": 64, "unit": "°C"}
